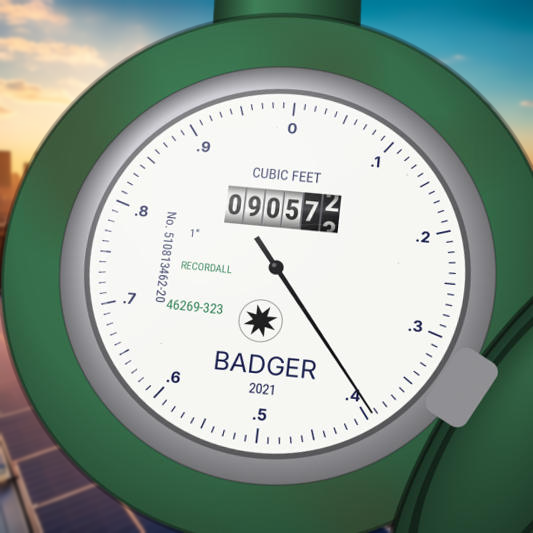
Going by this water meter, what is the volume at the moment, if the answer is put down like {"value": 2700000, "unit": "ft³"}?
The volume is {"value": 90572.39, "unit": "ft³"}
